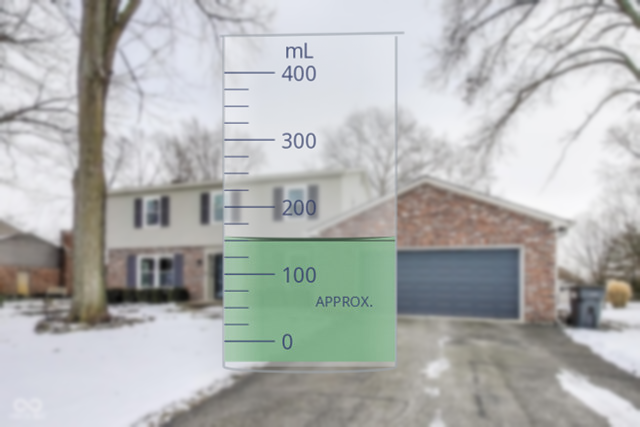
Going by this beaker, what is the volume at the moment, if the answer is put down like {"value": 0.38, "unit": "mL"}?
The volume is {"value": 150, "unit": "mL"}
